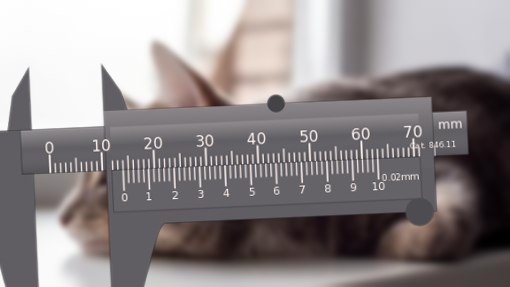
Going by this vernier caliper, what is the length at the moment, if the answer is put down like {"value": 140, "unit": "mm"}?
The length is {"value": 14.0, "unit": "mm"}
